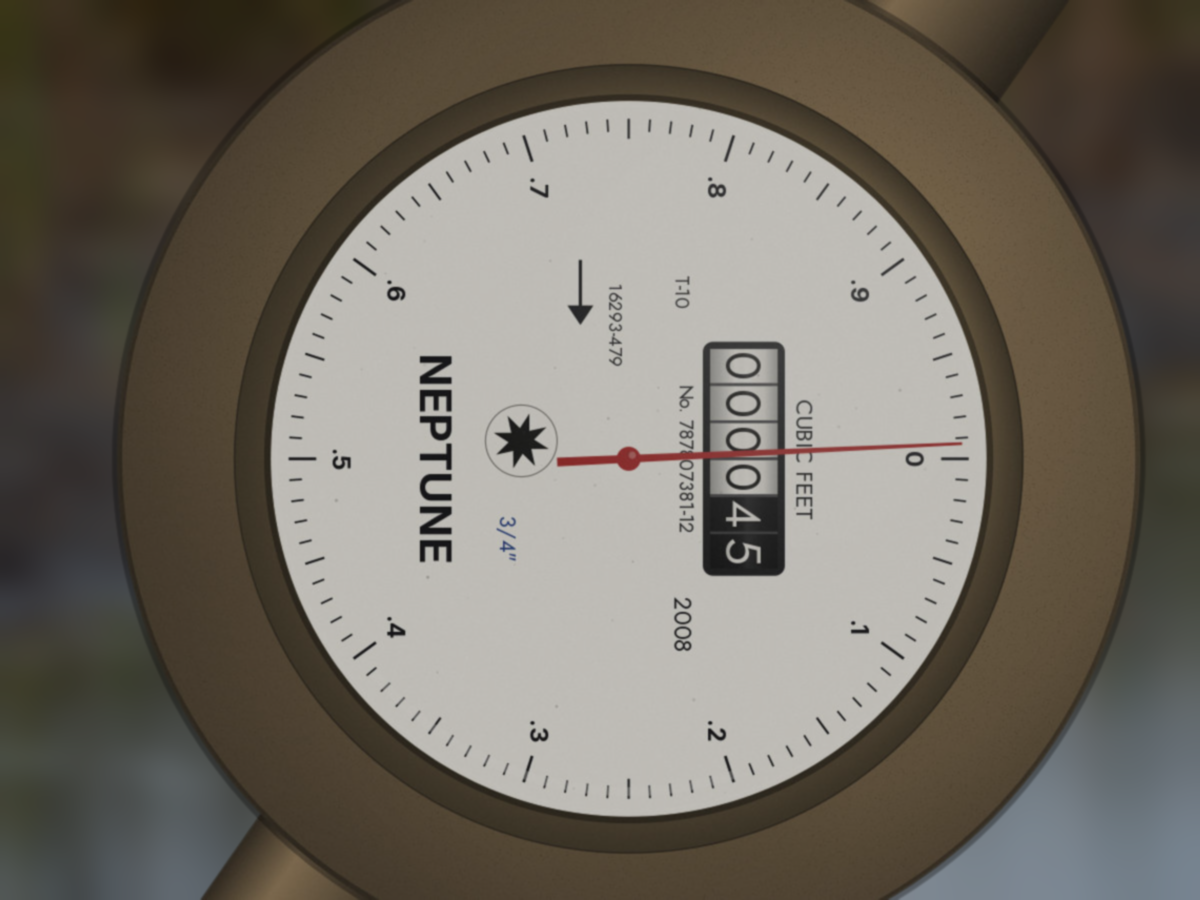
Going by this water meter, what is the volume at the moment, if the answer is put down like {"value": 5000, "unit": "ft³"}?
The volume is {"value": 44.99, "unit": "ft³"}
